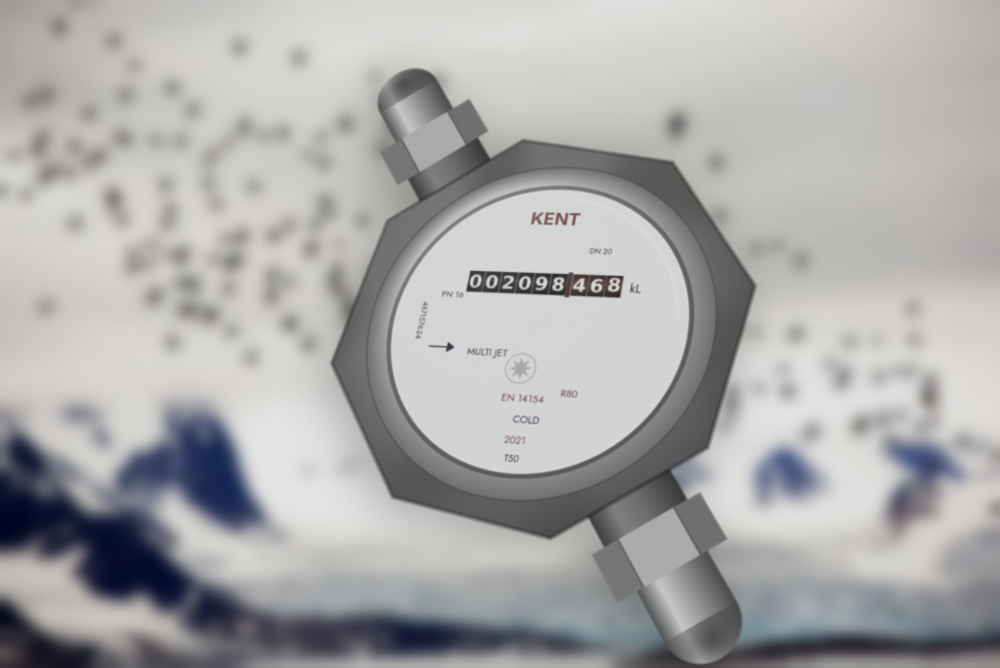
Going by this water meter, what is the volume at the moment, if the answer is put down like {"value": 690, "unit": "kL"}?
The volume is {"value": 2098.468, "unit": "kL"}
